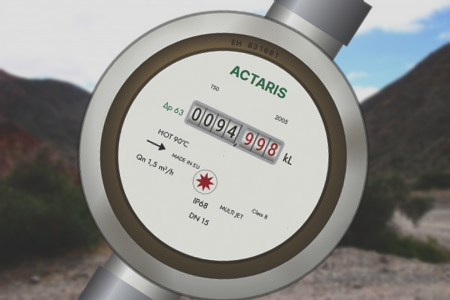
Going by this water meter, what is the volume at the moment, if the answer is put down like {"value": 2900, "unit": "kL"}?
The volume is {"value": 94.998, "unit": "kL"}
